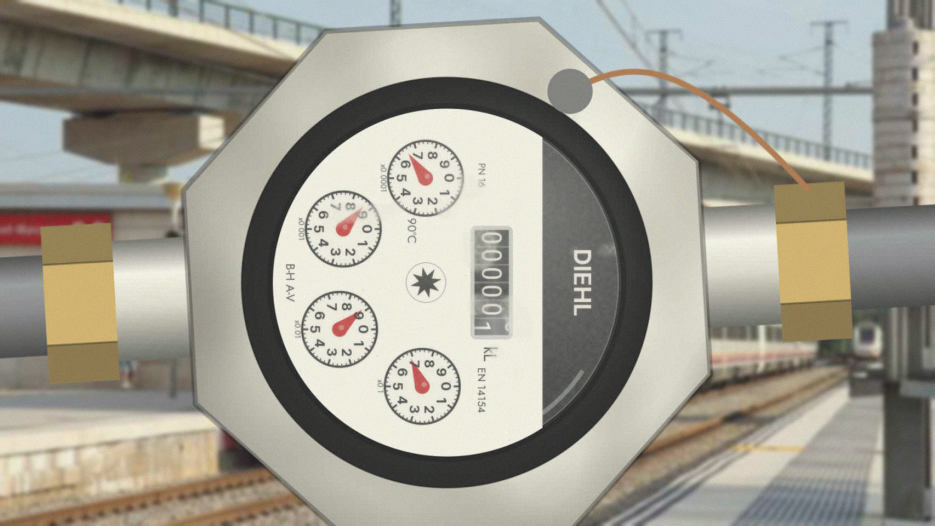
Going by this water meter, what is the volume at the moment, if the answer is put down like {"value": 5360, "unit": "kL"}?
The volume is {"value": 0.6886, "unit": "kL"}
